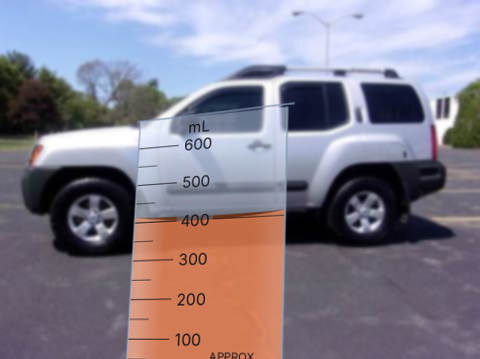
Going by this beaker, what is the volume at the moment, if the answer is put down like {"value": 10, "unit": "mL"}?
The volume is {"value": 400, "unit": "mL"}
